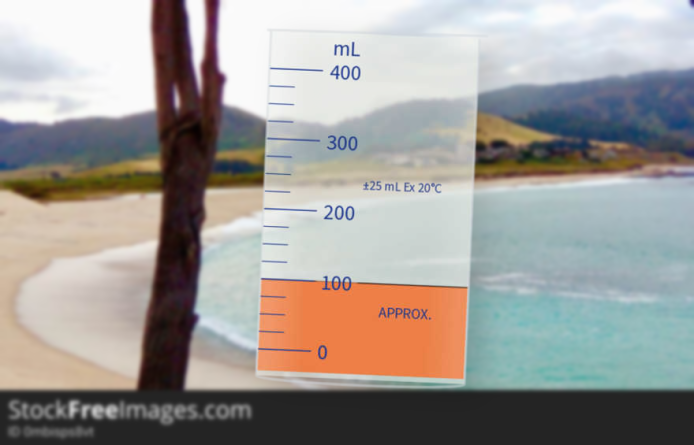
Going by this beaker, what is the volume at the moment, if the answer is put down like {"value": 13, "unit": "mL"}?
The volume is {"value": 100, "unit": "mL"}
